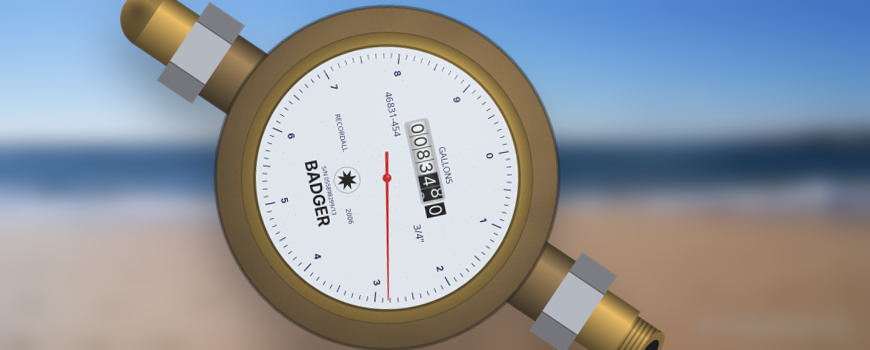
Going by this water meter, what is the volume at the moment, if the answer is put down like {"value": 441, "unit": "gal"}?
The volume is {"value": 83482.8, "unit": "gal"}
